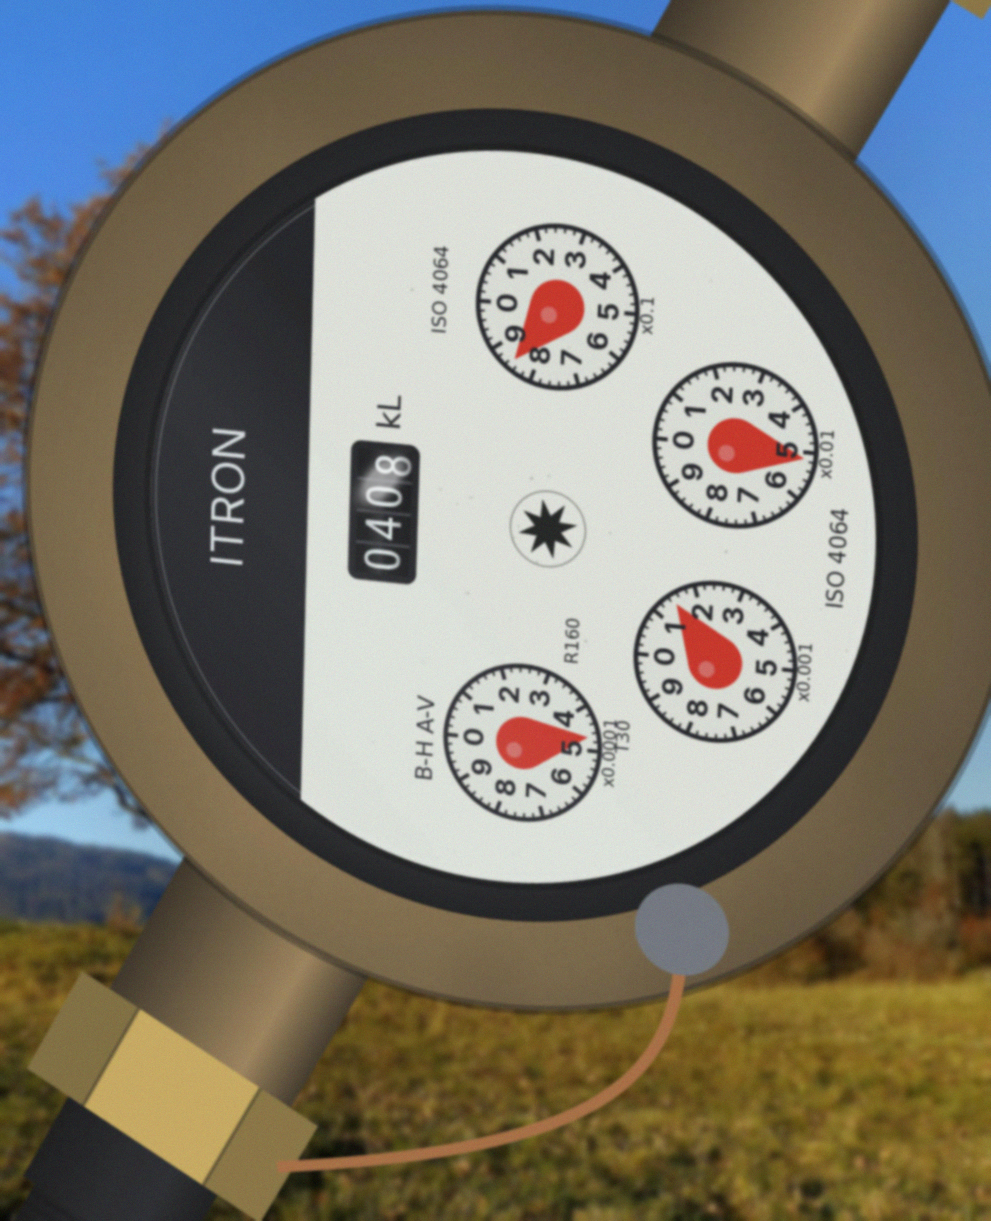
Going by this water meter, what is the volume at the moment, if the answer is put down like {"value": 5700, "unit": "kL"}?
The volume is {"value": 407.8514, "unit": "kL"}
